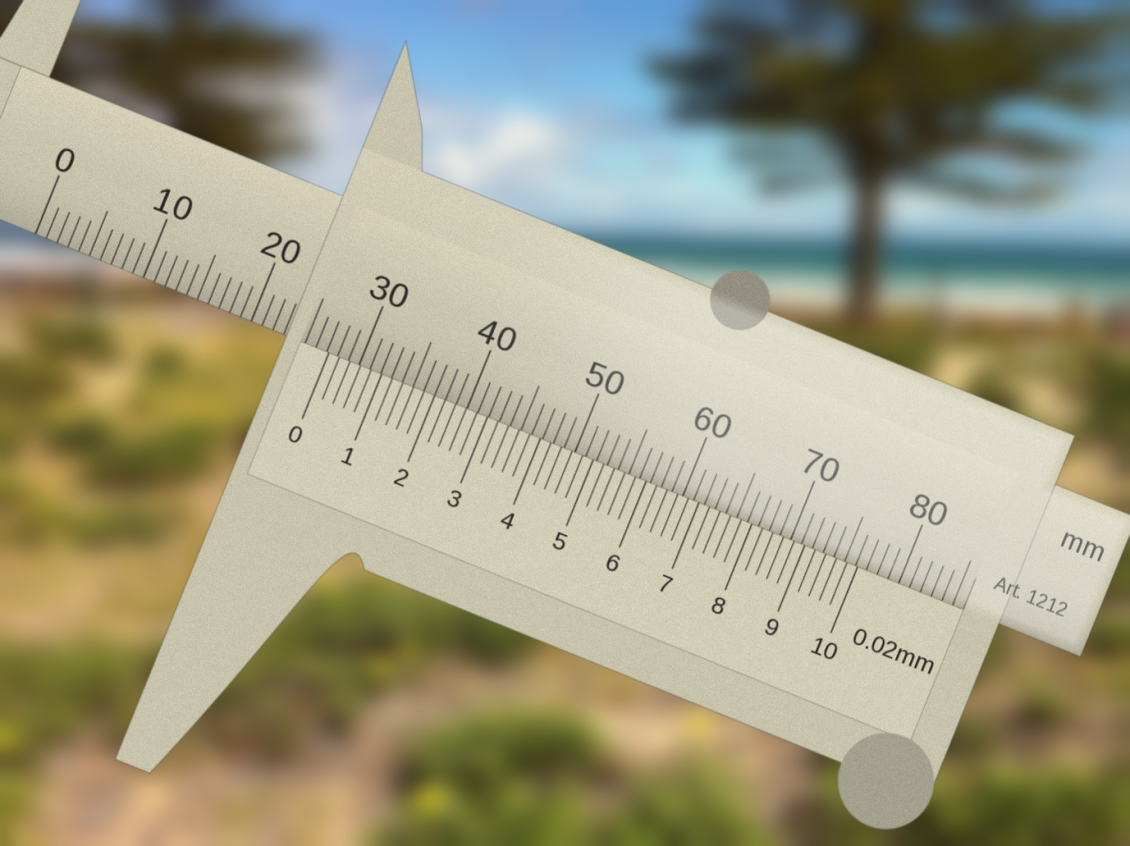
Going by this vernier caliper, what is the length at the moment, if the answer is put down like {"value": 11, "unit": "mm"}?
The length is {"value": 27.2, "unit": "mm"}
